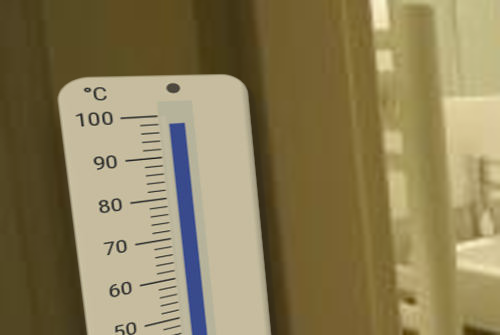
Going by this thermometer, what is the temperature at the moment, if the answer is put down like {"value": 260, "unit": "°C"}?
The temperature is {"value": 98, "unit": "°C"}
